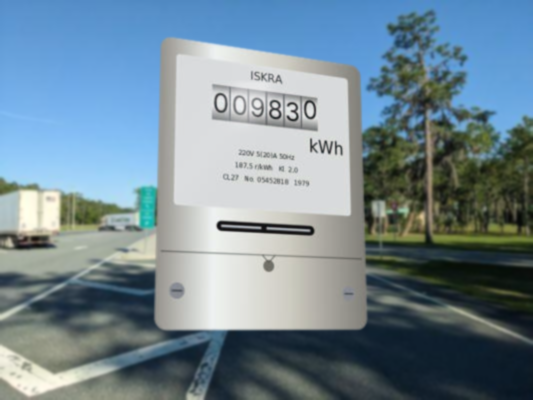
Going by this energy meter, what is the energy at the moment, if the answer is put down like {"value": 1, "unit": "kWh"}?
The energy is {"value": 9830, "unit": "kWh"}
